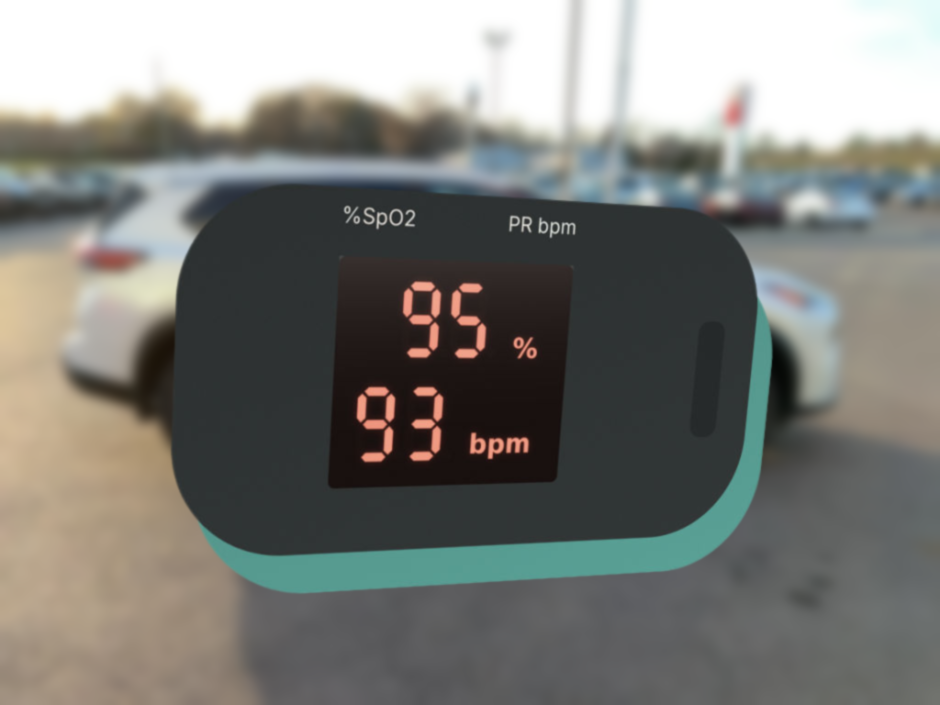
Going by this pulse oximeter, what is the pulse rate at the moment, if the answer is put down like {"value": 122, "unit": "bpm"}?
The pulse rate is {"value": 93, "unit": "bpm"}
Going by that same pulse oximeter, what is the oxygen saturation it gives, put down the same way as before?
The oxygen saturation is {"value": 95, "unit": "%"}
